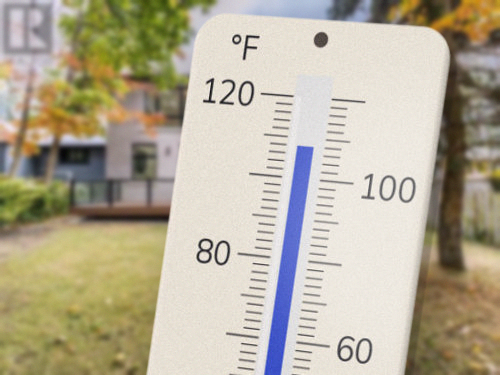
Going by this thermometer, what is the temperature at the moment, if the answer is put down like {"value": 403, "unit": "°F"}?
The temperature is {"value": 108, "unit": "°F"}
